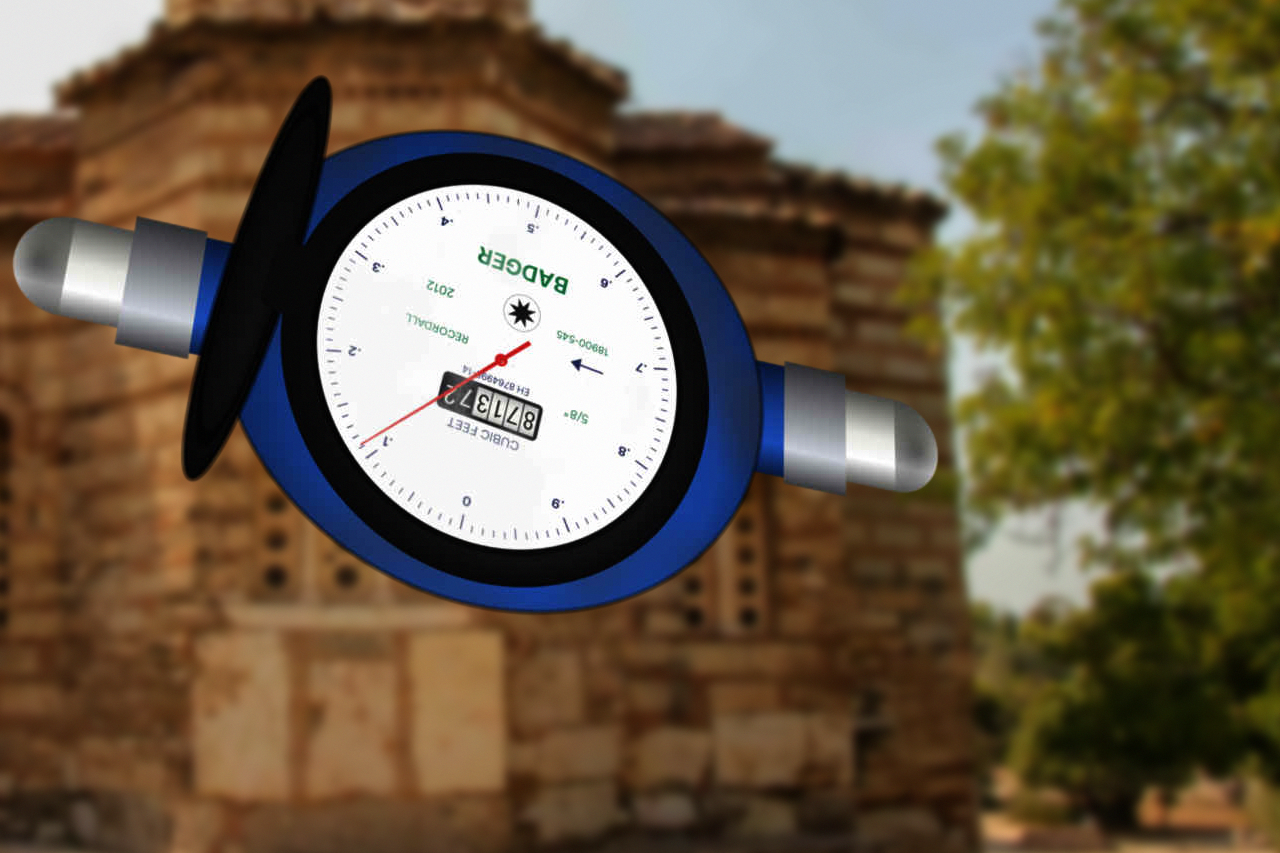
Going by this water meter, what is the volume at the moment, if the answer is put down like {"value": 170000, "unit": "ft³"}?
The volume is {"value": 871372.11, "unit": "ft³"}
